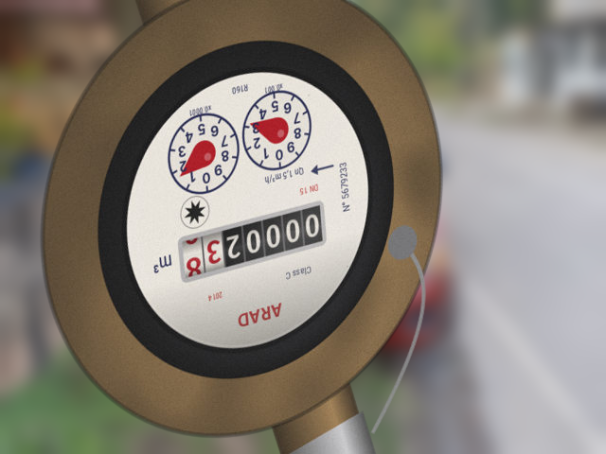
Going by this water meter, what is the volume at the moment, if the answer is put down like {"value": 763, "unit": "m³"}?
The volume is {"value": 2.3831, "unit": "m³"}
